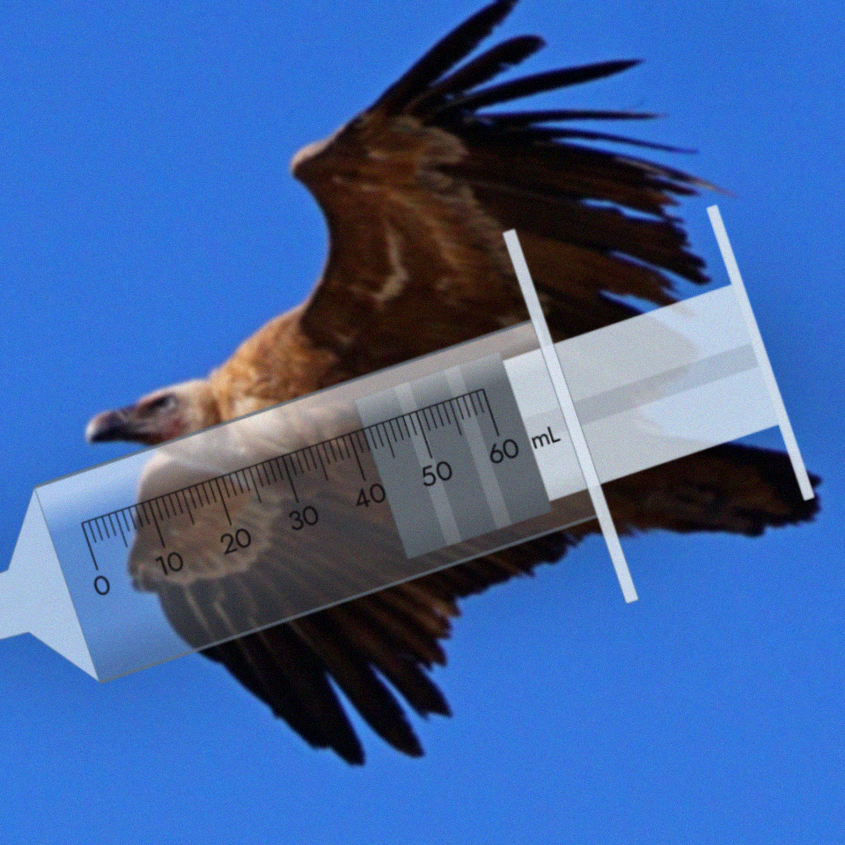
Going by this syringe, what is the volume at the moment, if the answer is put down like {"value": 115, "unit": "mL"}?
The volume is {"value": 42, "unit": "mL"}
